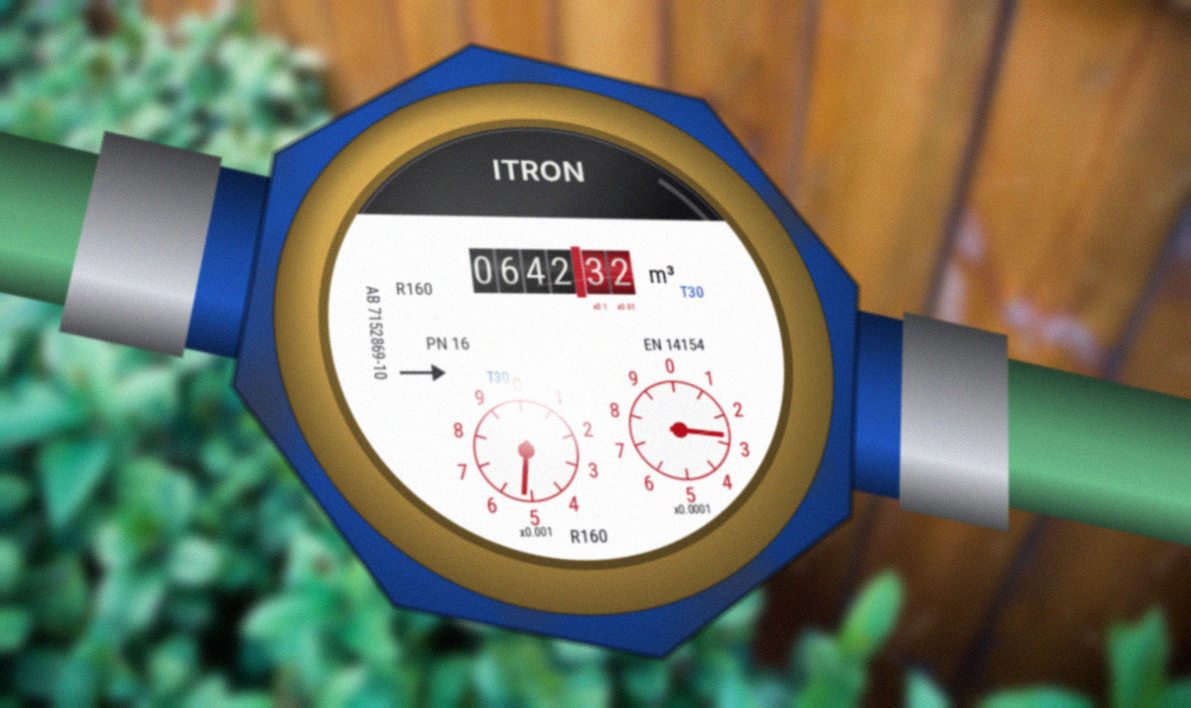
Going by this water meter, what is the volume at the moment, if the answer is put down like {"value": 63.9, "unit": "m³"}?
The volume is {"value": 642.3252, "unit": "m³"}
